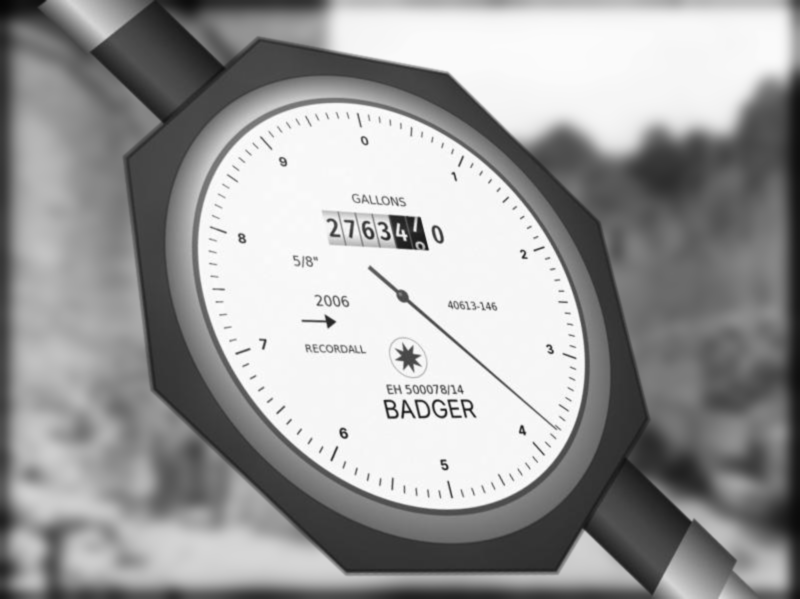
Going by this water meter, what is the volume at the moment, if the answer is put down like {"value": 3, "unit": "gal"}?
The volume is {"value": 2763473.7, "unit": "gal"}
